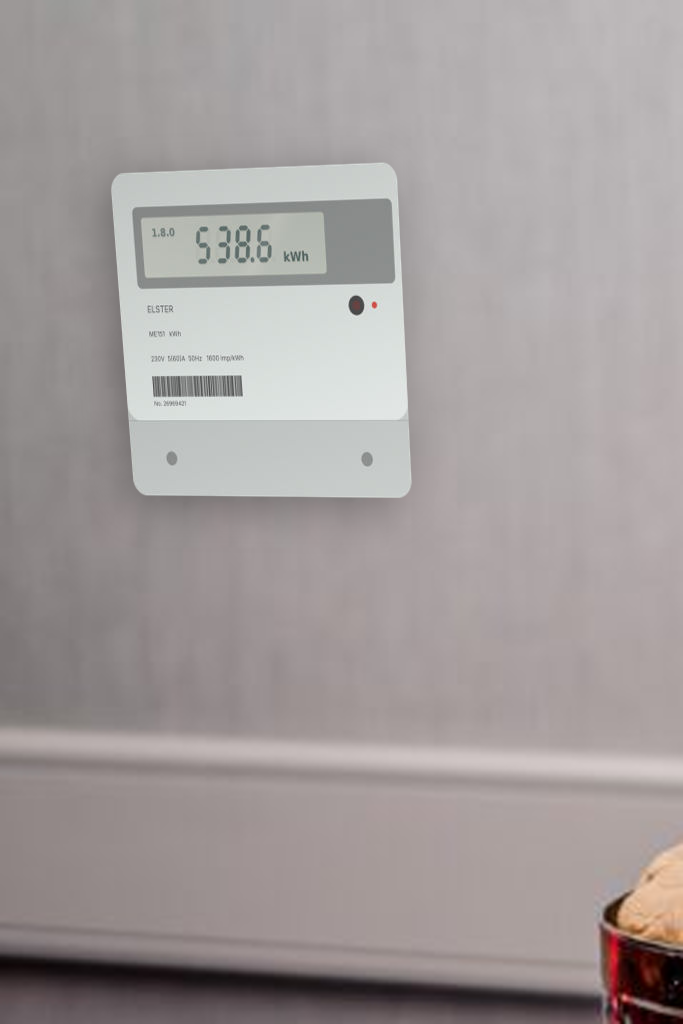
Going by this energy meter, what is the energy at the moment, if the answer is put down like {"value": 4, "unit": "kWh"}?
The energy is {"value": 538.6, "unit": "kWh"}
